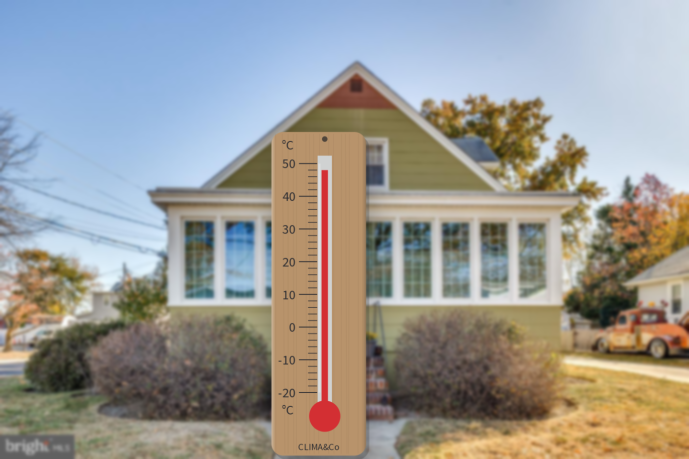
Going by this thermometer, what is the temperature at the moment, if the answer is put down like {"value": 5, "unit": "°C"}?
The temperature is {"value": 48, "unit": "°C"}
